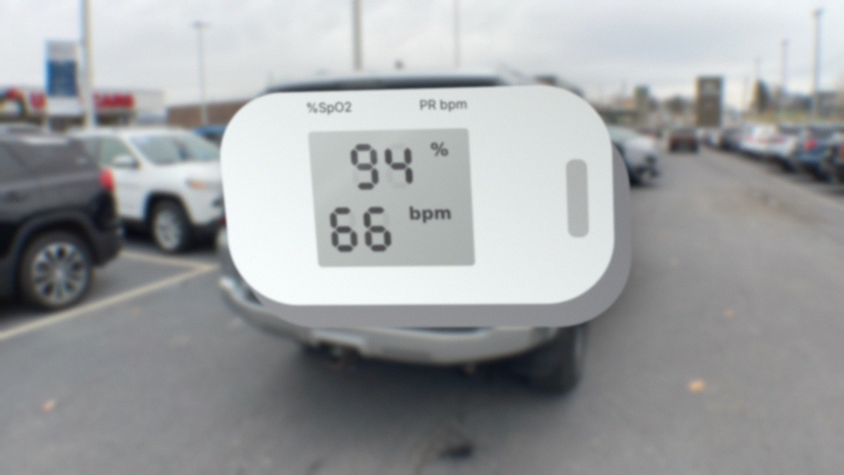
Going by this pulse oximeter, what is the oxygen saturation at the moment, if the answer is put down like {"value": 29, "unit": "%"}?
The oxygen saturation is {"value": 94, "unit": "%"}
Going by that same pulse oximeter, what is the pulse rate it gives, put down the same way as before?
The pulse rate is {"value": 66, "unit": "bpm"}
